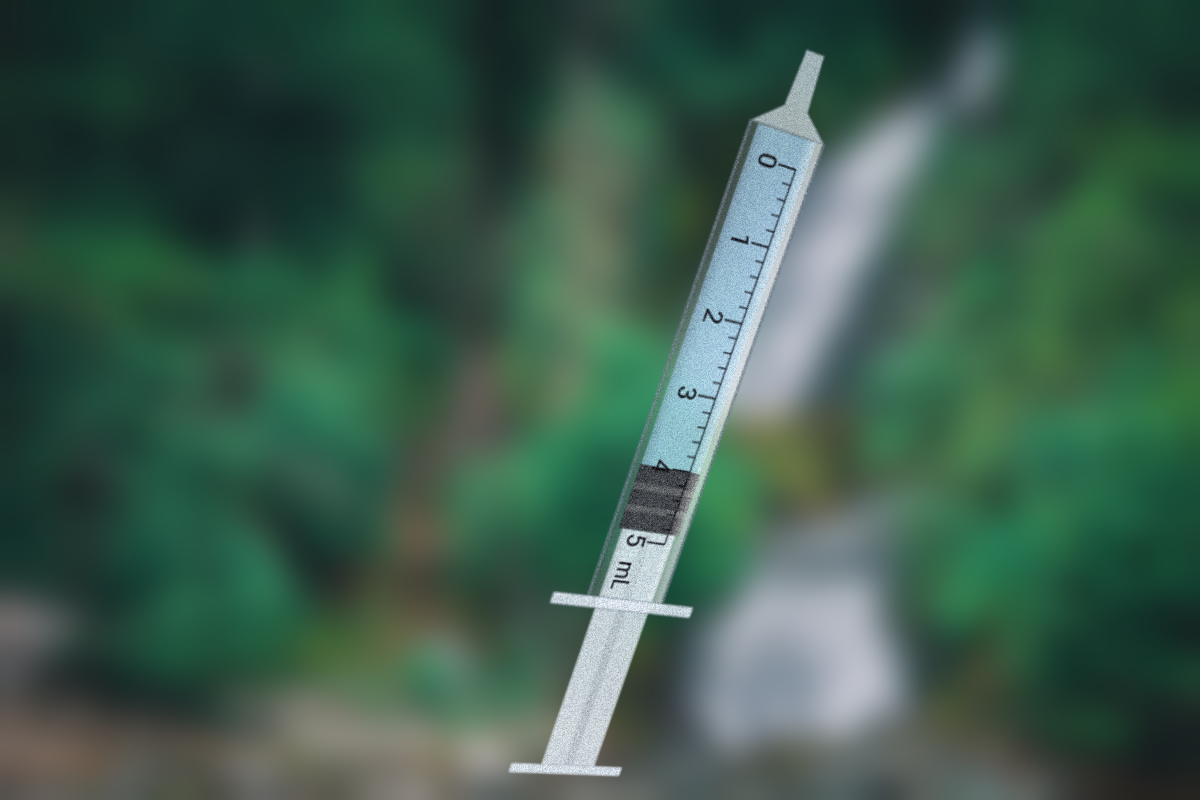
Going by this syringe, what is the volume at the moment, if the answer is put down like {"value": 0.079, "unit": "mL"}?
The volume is {"value": 4, "unit": "mL"}
